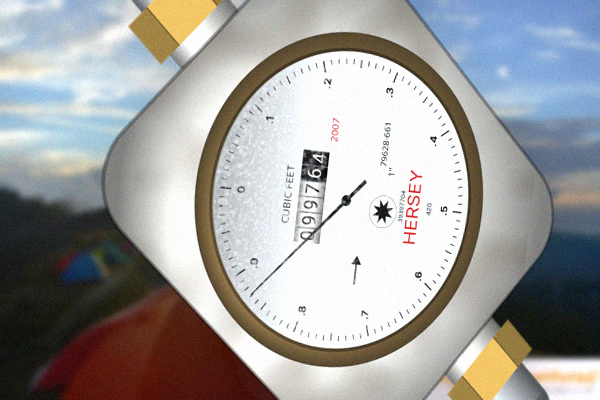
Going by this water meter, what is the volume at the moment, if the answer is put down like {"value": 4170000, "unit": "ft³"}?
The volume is {"value": 99763.87, "unit": "ft³"}
